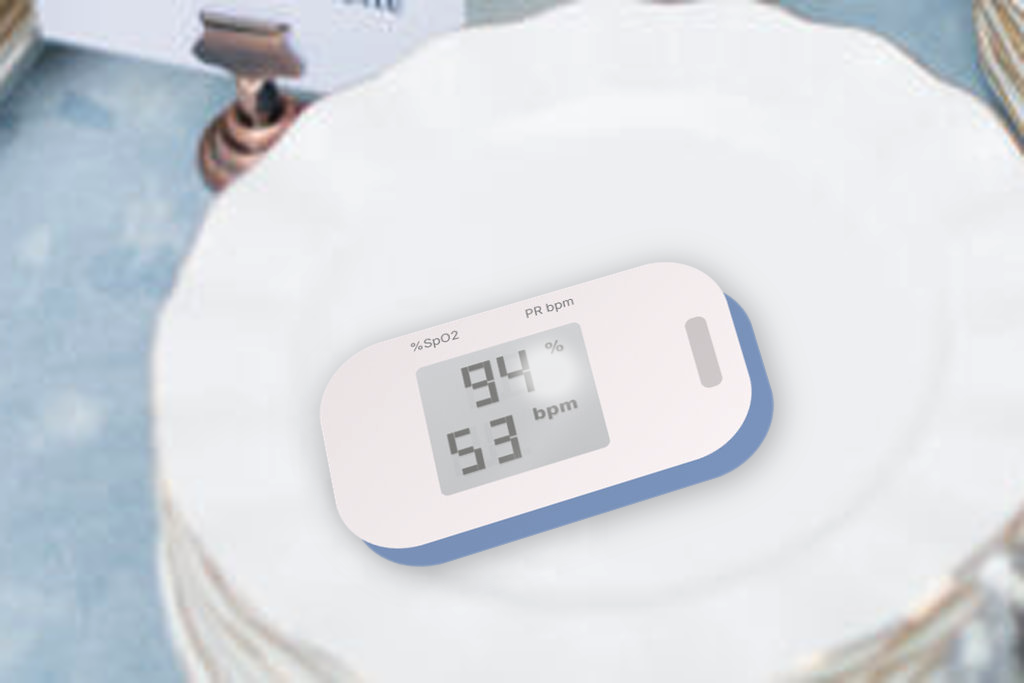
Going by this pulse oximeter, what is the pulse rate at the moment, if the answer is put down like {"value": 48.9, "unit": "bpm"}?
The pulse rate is {"value": 53, "unit": "bpm"}
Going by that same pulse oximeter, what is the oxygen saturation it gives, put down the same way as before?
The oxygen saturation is {"value": 94, "unit": "%"}
